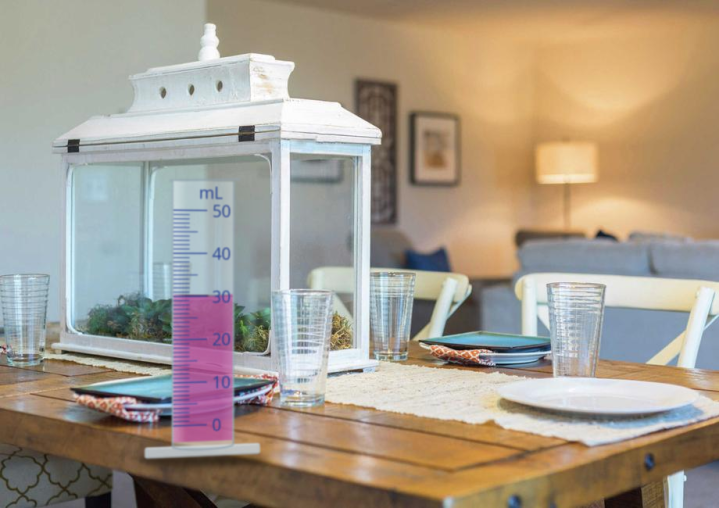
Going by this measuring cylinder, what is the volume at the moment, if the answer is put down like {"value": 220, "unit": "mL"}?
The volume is {"value": 30, "unit": "mL"}
